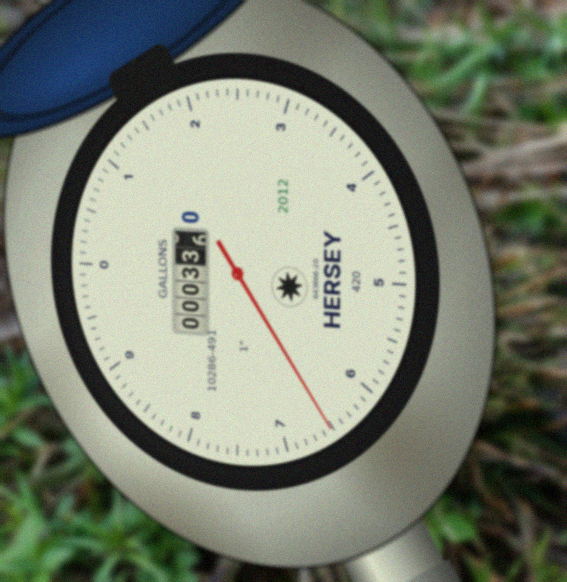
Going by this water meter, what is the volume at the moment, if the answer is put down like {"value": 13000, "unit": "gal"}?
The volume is {"value": 3356.5, "unit": "gal"}
